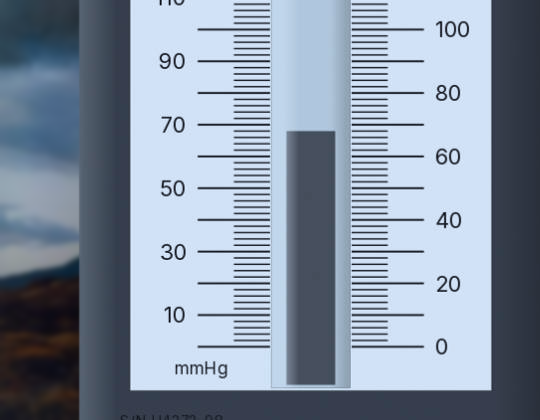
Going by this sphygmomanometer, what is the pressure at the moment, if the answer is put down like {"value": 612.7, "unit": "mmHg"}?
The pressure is {"value": 68, "unit": "mmHg"}
